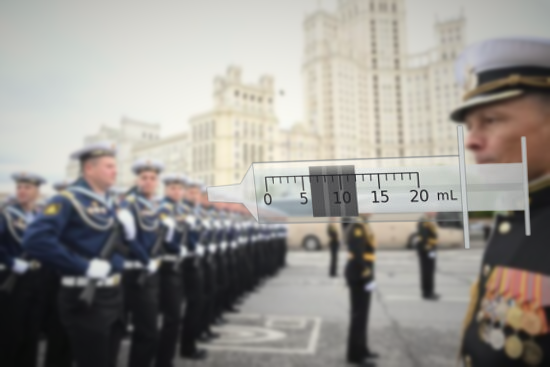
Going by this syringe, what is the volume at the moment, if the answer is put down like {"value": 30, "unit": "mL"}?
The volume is {"value": 6, "unit": "mL"}
